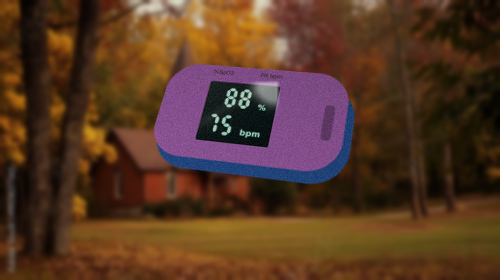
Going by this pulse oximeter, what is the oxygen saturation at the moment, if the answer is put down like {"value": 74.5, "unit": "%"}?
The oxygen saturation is {"value": 88, "unit": "%"}
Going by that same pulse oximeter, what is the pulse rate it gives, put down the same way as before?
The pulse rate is {"value": 75, "unit": "bpm"}
